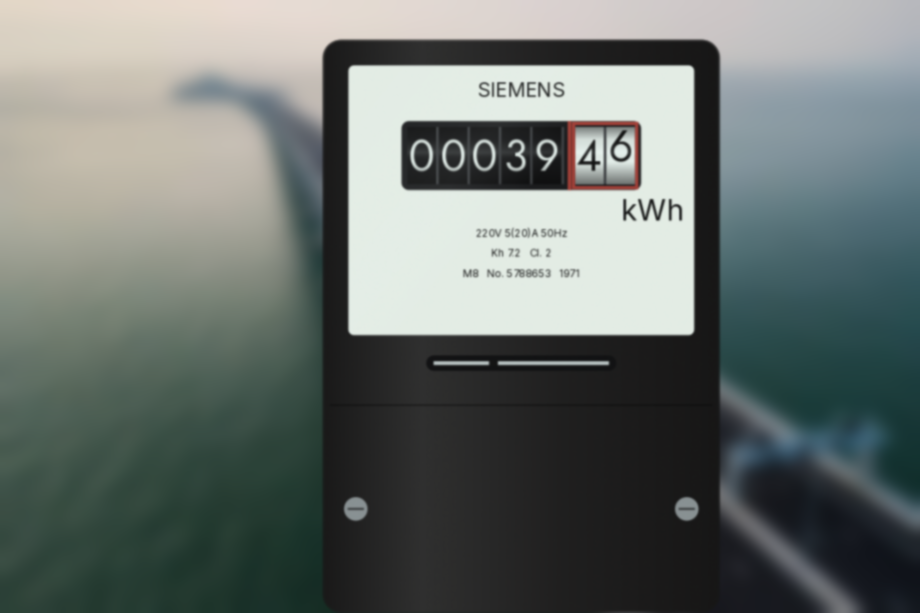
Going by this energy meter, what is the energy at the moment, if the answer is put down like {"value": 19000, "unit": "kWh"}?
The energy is {"value": 39.46, "unit": "kWh"}
